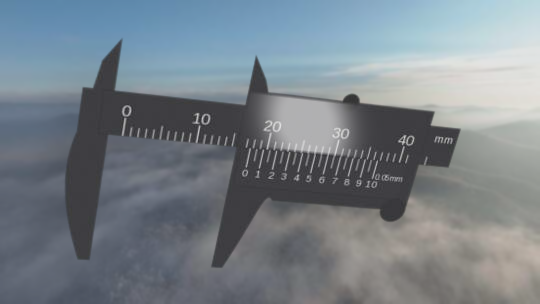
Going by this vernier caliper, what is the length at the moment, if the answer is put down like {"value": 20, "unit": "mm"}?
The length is {"value": 17.6, "unit": "mm"}
